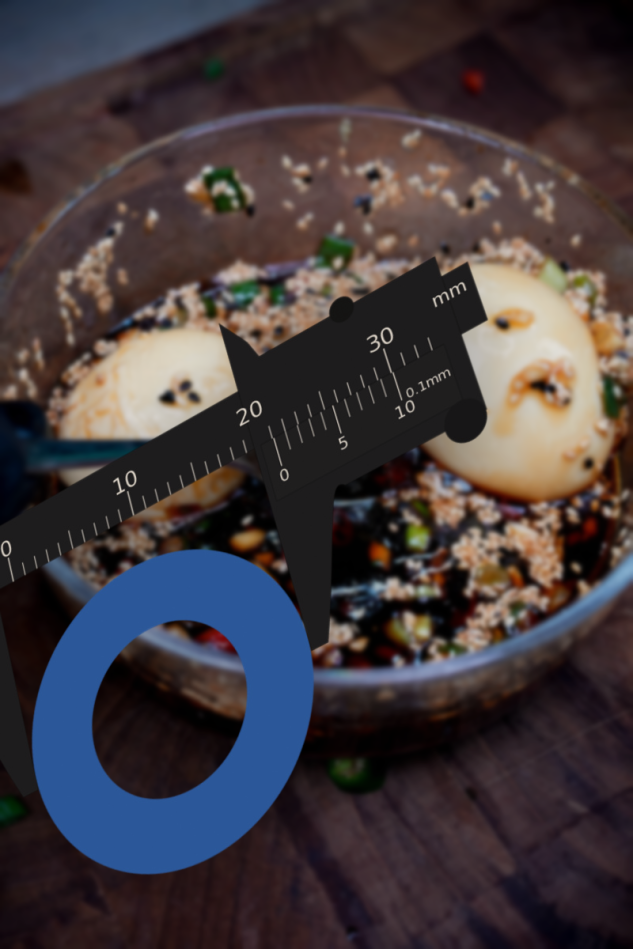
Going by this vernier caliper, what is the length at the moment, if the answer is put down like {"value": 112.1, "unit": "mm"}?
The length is {"value": 21.1, "unit": "mm"}
